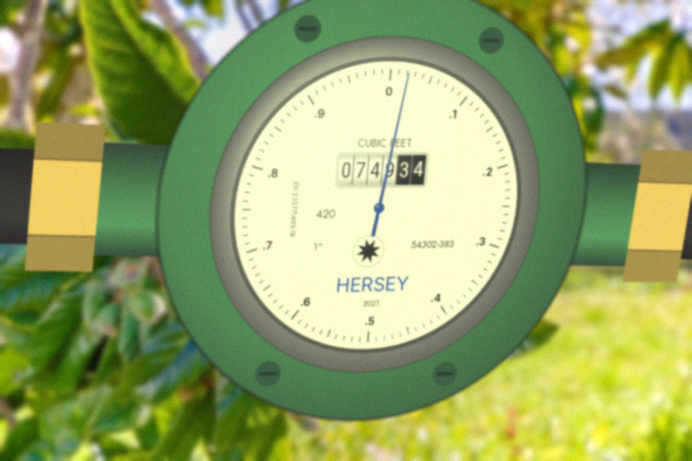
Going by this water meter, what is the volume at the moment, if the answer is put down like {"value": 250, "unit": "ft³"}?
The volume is {"value": 74934.02, "unit": "ft³"}
